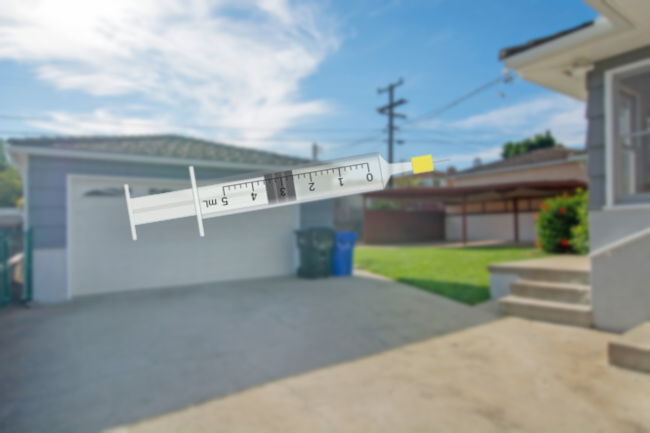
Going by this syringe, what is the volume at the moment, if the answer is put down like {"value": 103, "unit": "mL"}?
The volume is {"value": 2.6, "unit": "mL"}
